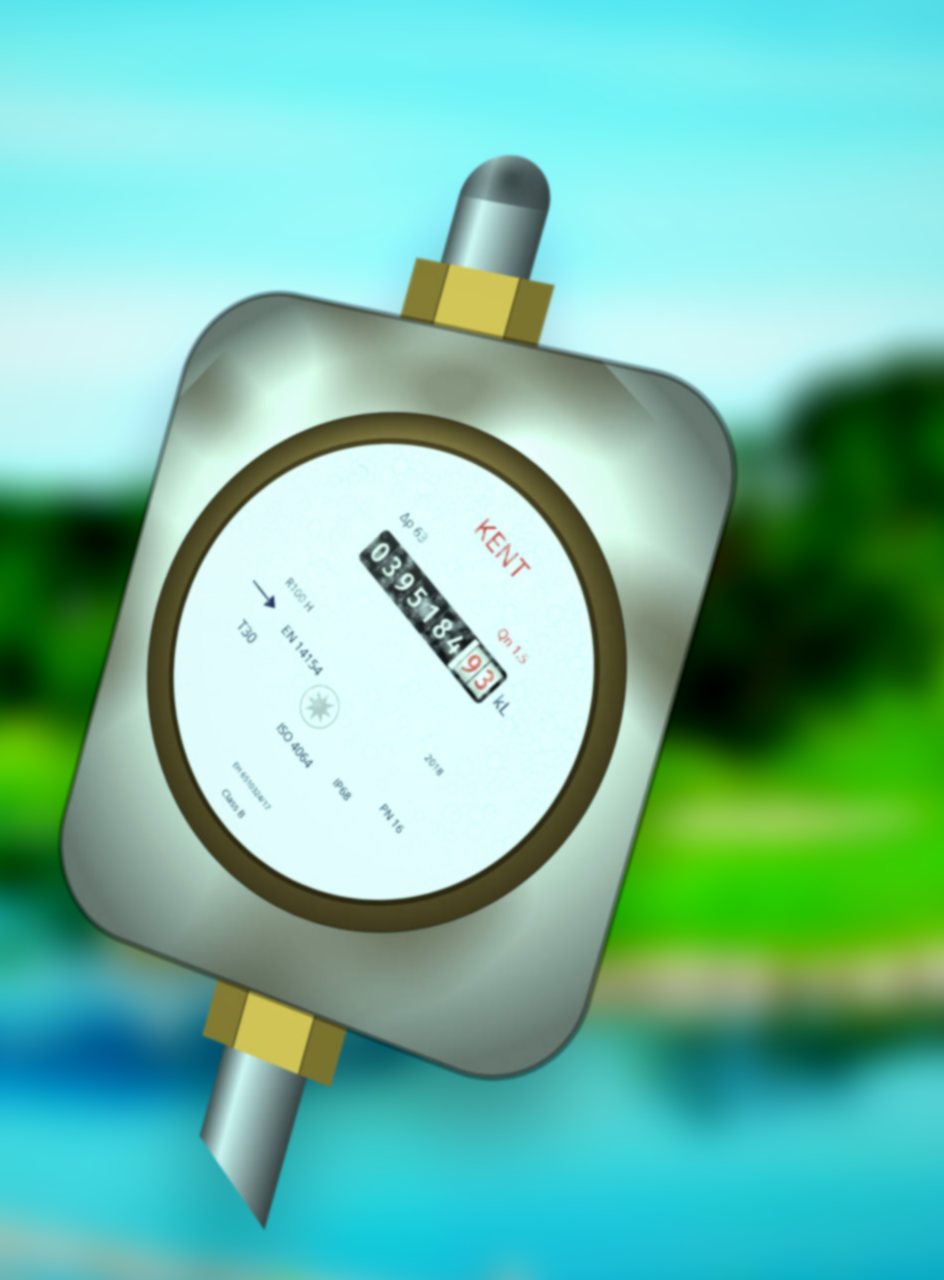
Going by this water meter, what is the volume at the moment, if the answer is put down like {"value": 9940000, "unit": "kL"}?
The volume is {"value": 395184.93, "unit": "kL"}
